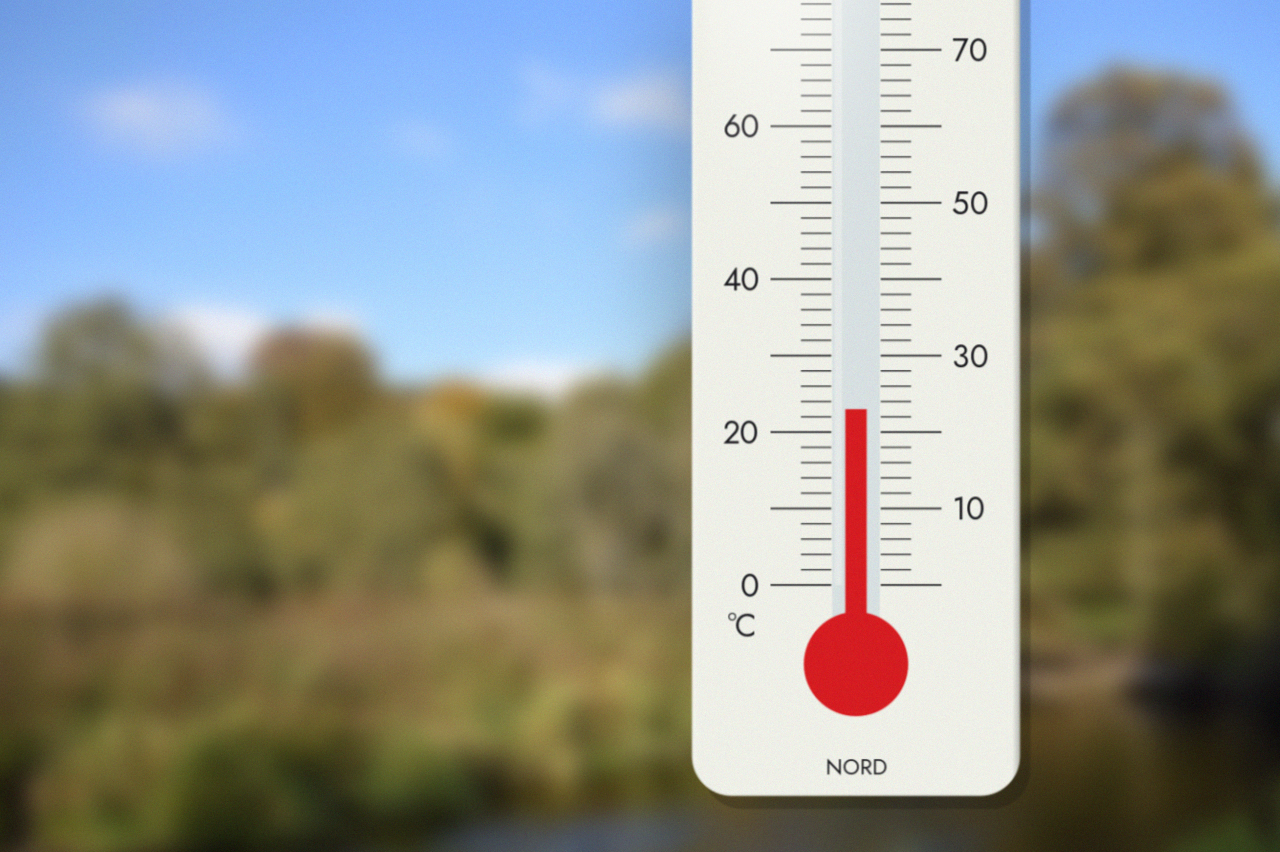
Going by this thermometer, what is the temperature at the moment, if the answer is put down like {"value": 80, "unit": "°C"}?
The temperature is {"value": 23, "unit": "°C"}
